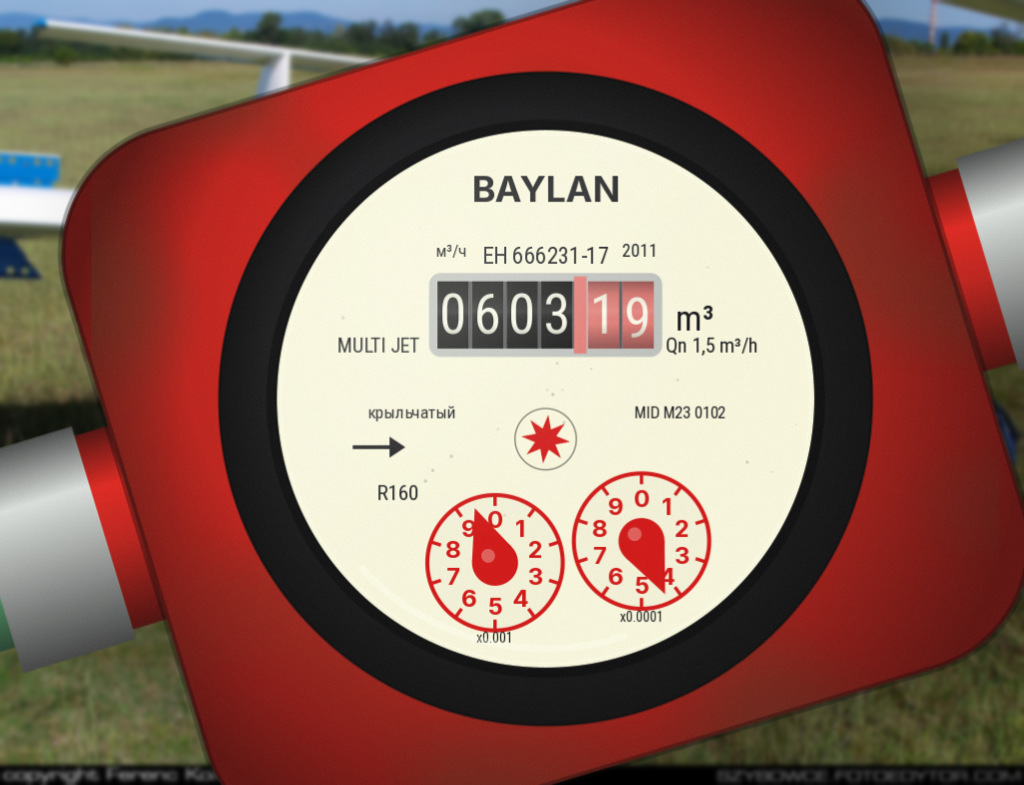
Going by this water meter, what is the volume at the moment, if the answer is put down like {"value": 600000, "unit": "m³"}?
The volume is {"value": 603.1894, "unit": "m³"}
